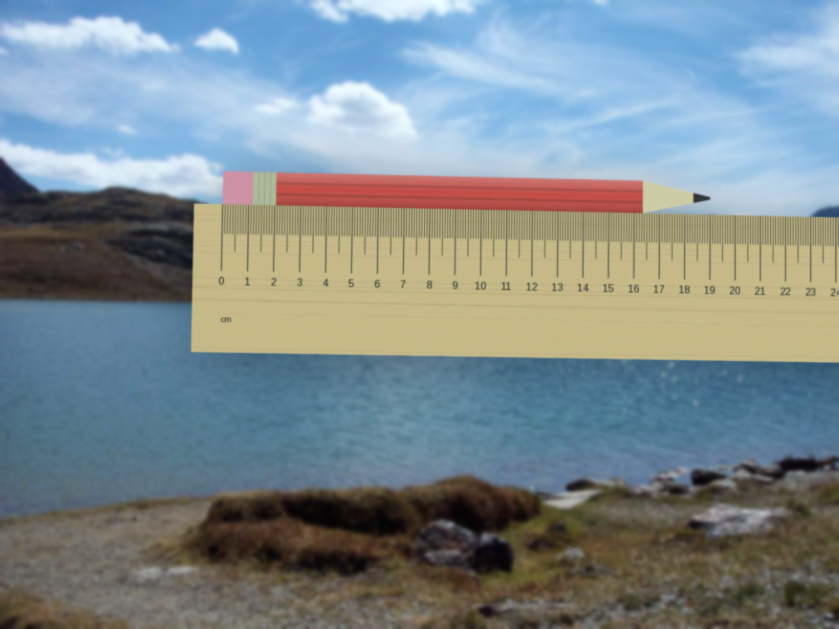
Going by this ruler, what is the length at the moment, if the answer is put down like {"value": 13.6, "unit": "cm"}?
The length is {"value": 19, "unit": "cm"}
